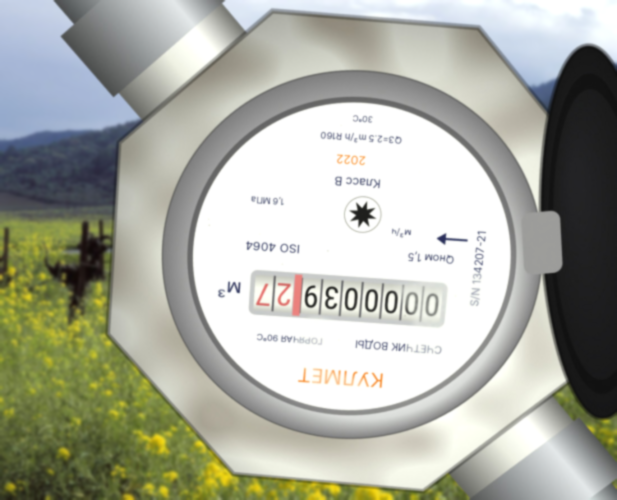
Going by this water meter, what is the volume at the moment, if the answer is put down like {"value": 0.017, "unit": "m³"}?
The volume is {"value": 39.27, "unit": "m³"}
